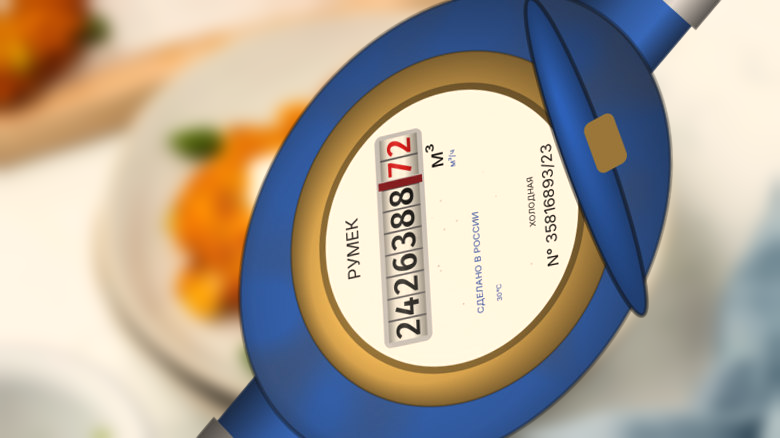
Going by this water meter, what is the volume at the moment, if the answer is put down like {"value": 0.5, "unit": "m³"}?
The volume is {"value": 2426388.72, "unit": "m³"}
